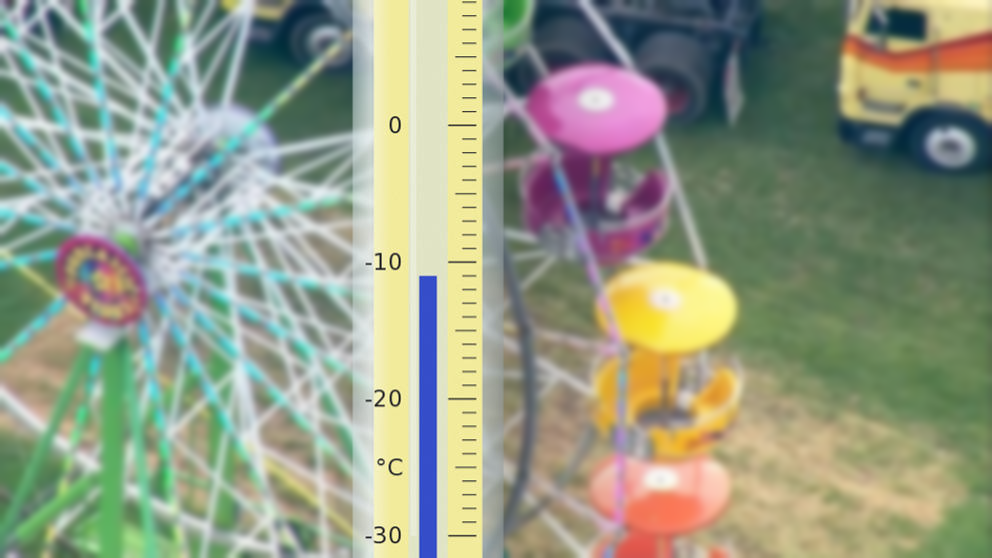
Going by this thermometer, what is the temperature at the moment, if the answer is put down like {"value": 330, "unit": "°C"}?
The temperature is {"value": -11, "unit": "°C"}
